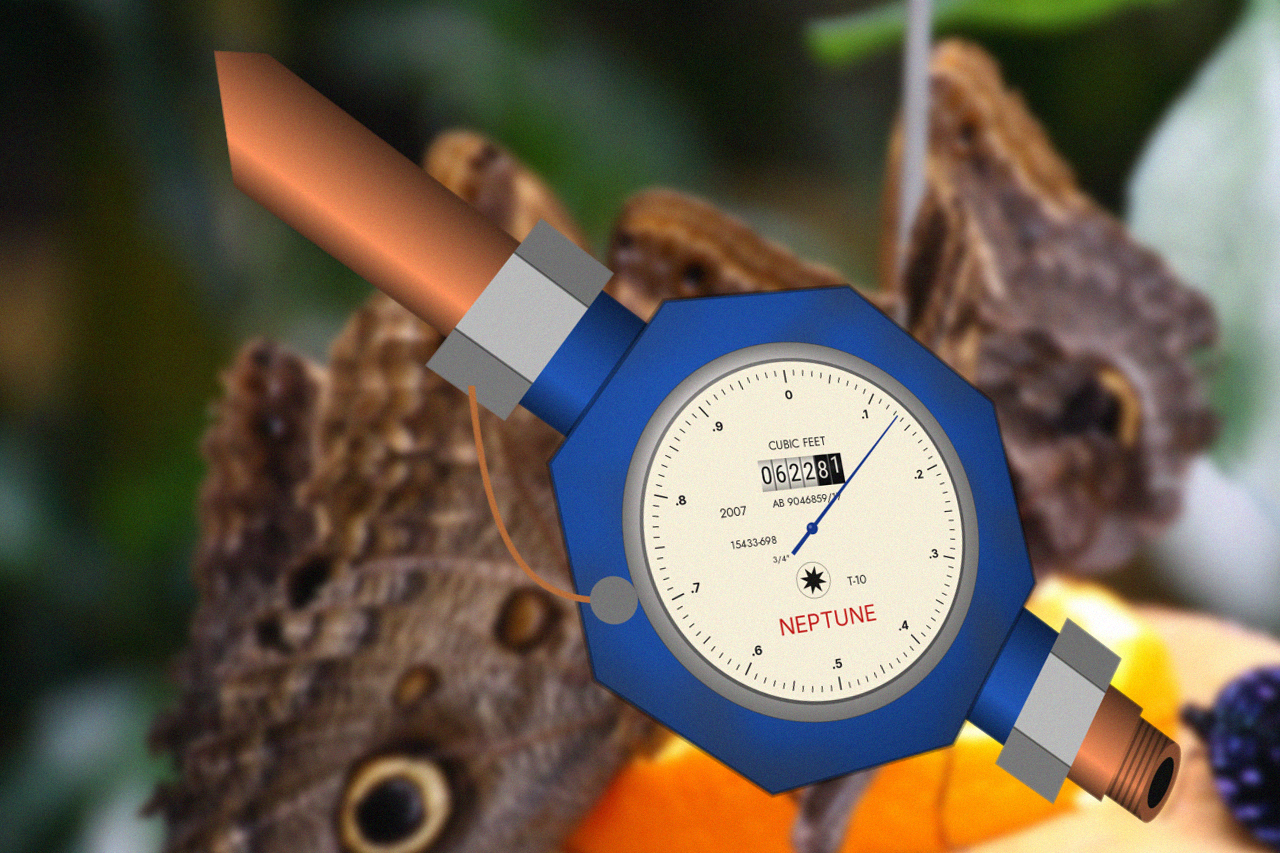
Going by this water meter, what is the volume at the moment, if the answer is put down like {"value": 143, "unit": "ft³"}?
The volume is {"value": 62281.13, "unit": "ft³"}
